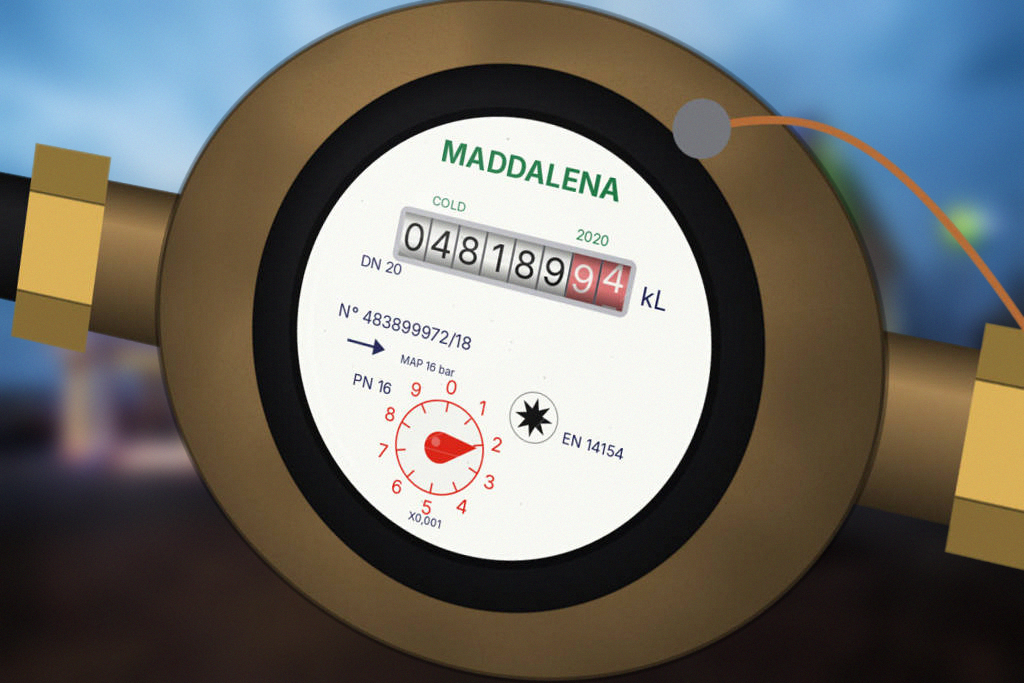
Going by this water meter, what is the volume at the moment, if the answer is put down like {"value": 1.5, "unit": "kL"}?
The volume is {"value": 48189.942, "unit": "kL"}
